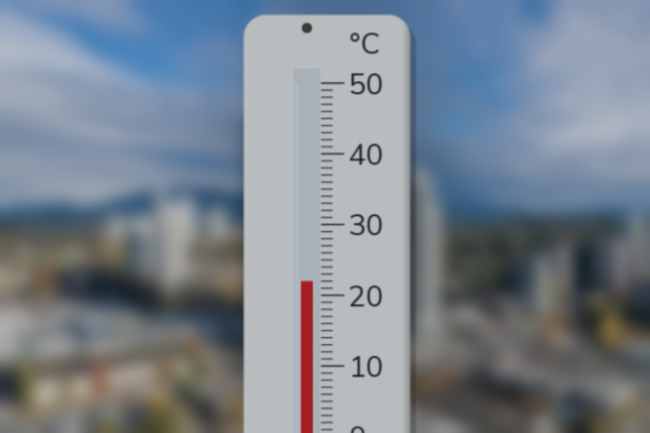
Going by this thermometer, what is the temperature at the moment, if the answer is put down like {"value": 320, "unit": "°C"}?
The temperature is {"value": 22, "unit": "°C"}
